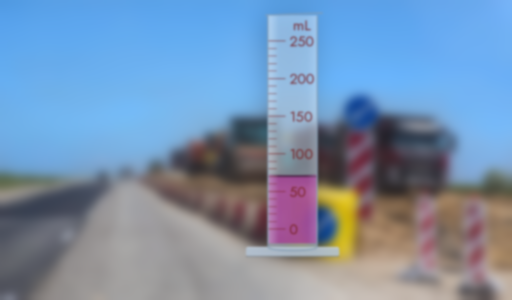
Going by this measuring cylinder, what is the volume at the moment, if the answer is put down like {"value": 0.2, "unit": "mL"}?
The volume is {"value": 70, "unit": "mL"}
